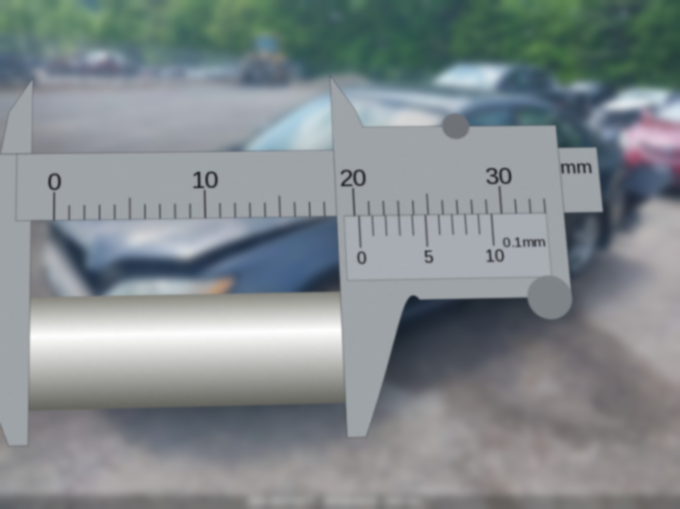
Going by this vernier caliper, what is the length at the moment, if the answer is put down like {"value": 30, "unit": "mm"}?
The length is {"value": 20.3, "unit": "mm"}
